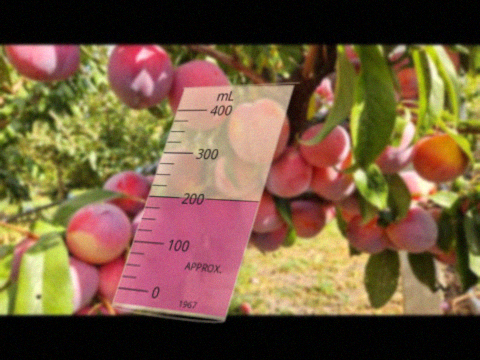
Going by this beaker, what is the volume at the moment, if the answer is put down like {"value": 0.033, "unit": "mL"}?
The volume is {"value": 200, "unit": "mL"}
